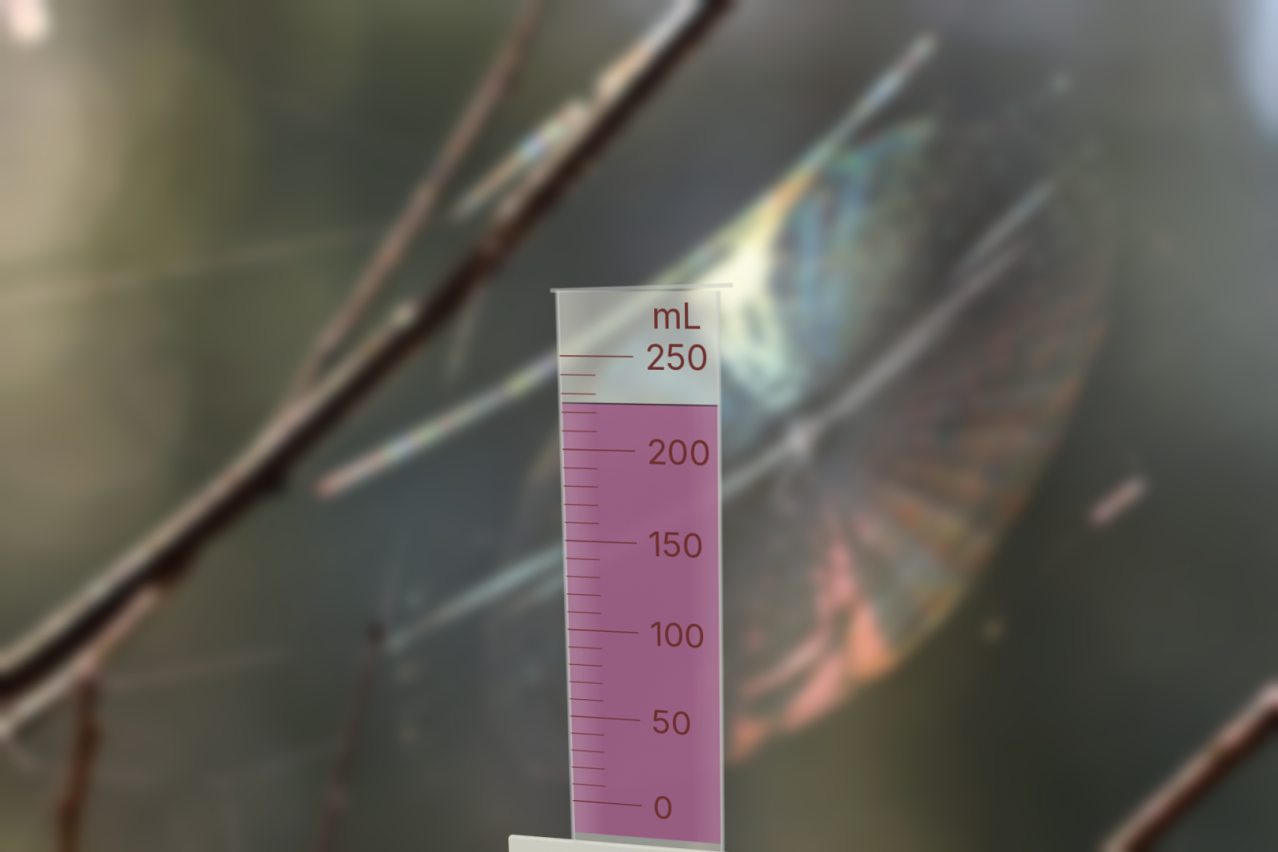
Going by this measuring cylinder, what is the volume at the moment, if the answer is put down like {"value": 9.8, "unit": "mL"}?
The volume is {"value": 225, "unit": "mL"}
